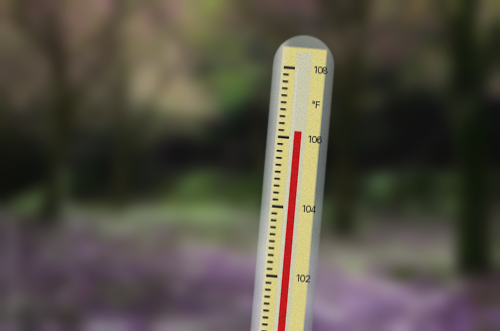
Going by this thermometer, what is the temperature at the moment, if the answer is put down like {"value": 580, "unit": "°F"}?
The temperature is {"value": 106.2, "unit": "°F"}
